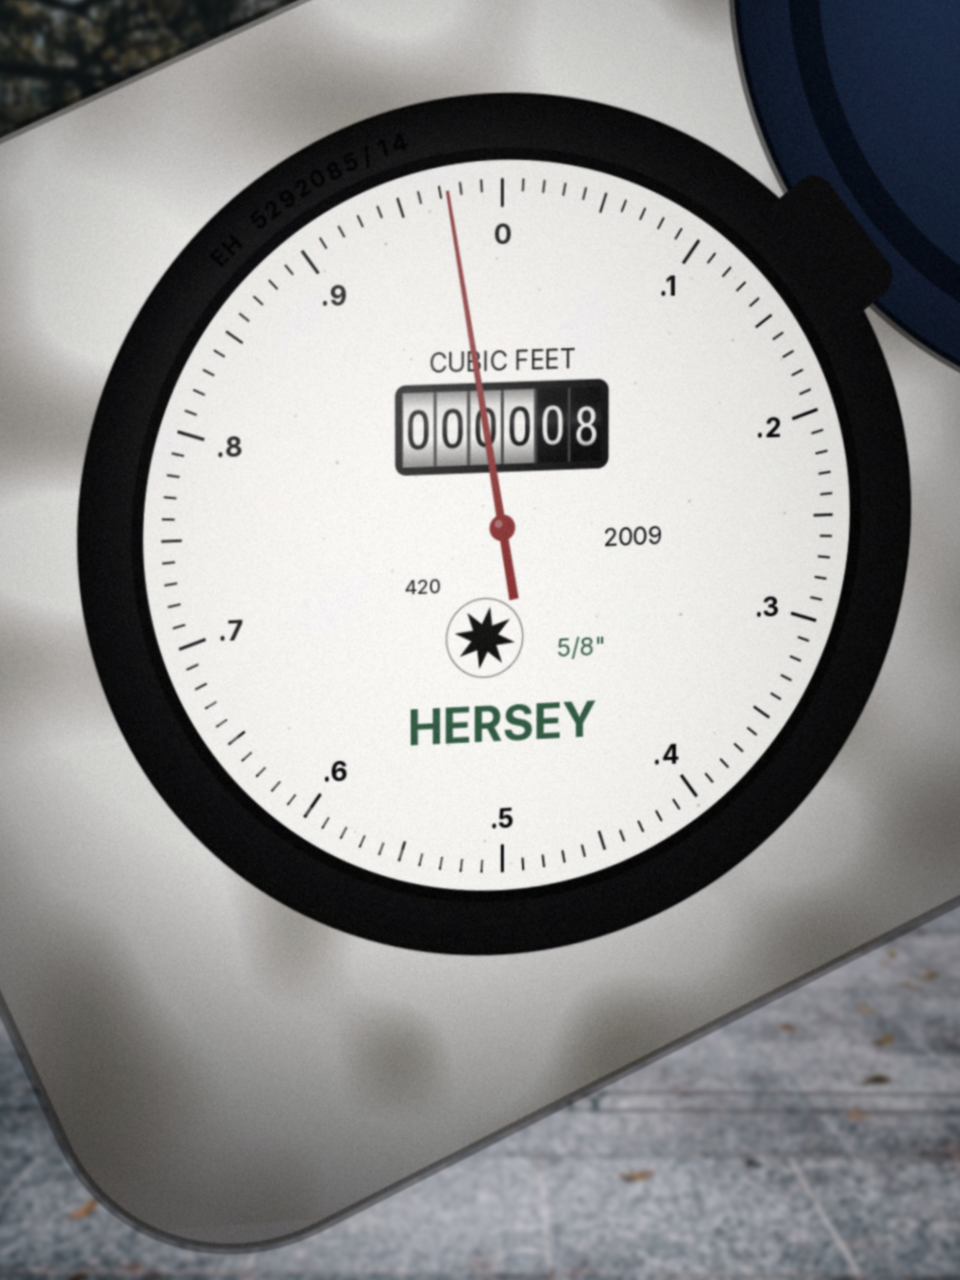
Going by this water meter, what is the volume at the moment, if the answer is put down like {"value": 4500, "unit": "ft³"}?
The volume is {"value": 7.97, "unit": "ft³"}
